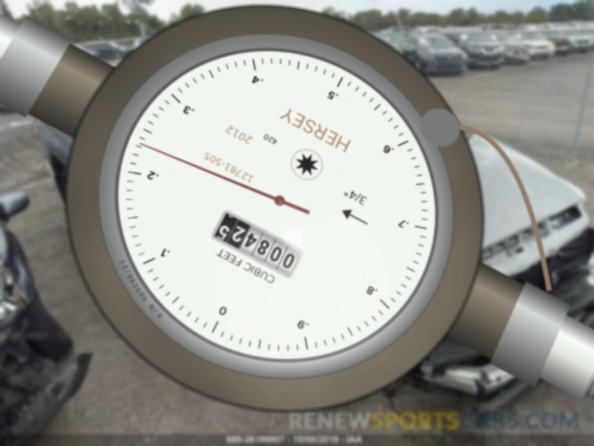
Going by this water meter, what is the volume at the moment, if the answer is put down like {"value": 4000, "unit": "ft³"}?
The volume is {"value": 8425.23, "unit": "ft³"}
